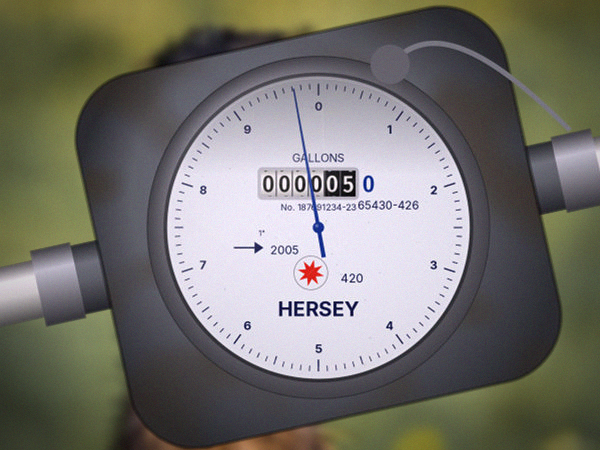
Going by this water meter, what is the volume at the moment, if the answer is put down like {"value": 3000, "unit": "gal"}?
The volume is {"value": 49.7, "unit": "gal"}
